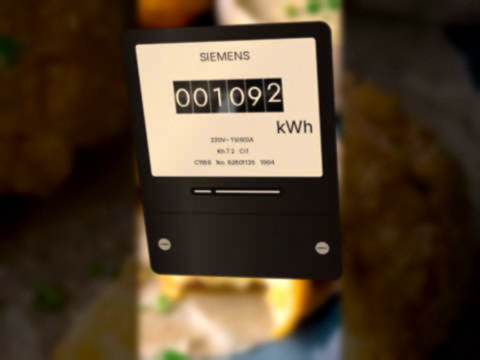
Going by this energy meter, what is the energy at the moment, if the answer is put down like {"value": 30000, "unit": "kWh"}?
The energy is {"value": 1092, "unit": "kWh"}
